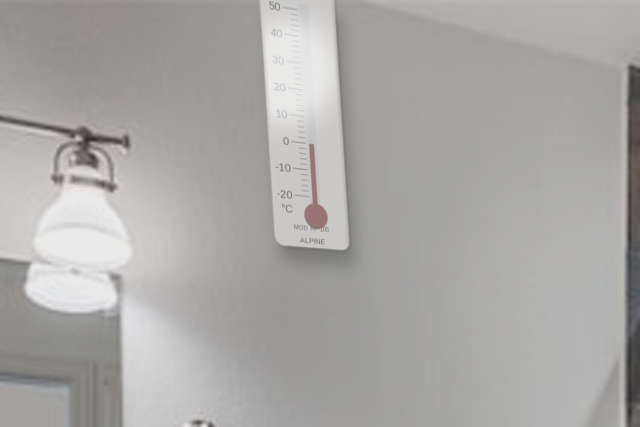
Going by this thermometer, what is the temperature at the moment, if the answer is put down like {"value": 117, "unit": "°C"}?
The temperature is {"value": 0, "unit": "°C"}
